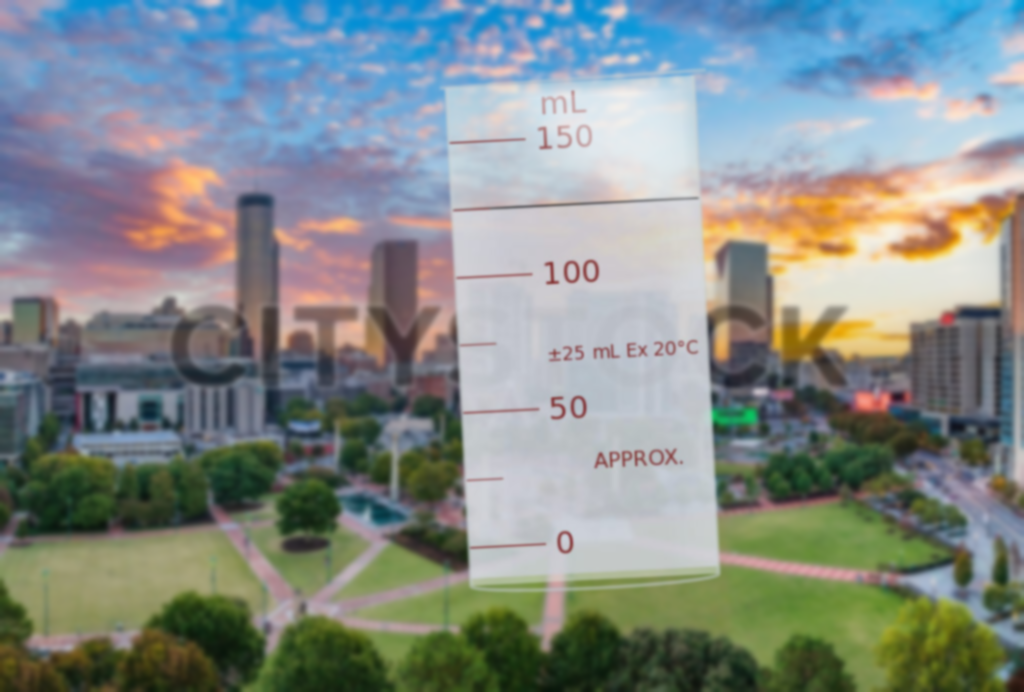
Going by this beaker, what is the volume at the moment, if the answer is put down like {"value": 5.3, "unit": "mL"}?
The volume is {"value": 125, "unit": "mL"}
